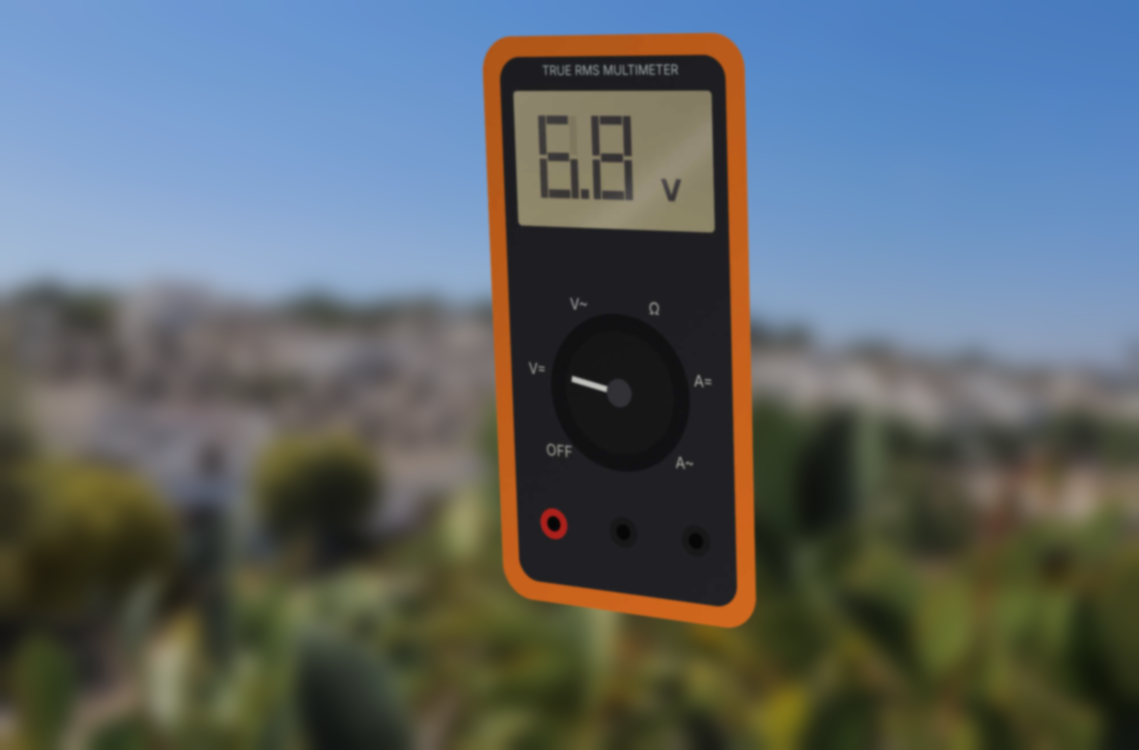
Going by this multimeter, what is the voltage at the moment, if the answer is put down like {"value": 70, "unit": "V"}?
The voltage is {"value": 6.8, "unit": "V"}
